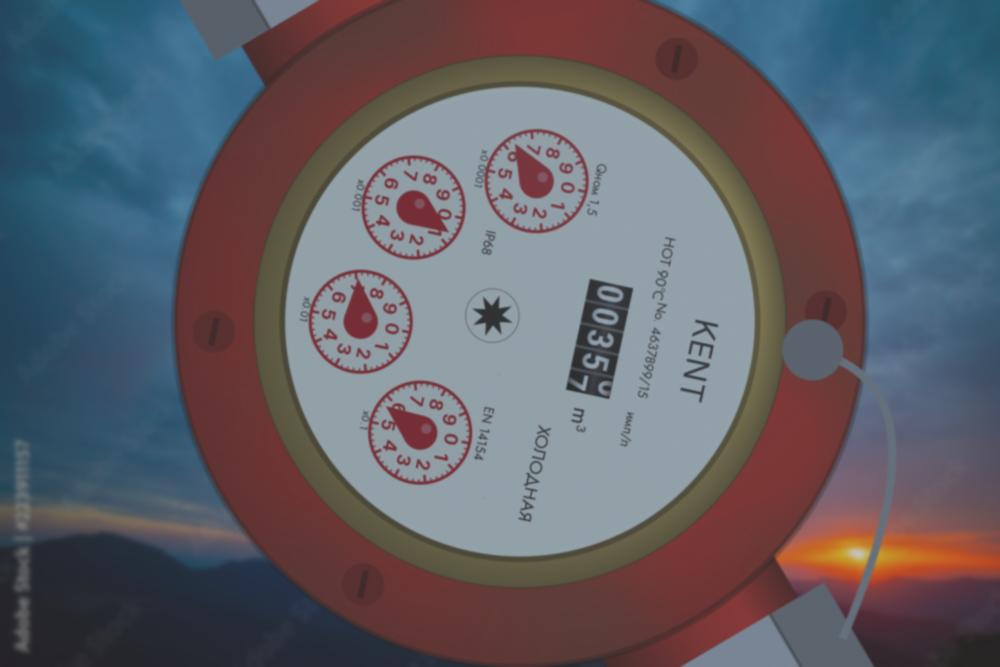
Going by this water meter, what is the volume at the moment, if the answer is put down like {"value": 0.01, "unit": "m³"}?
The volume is {"value": 356.5706, "unit": "m³"}
